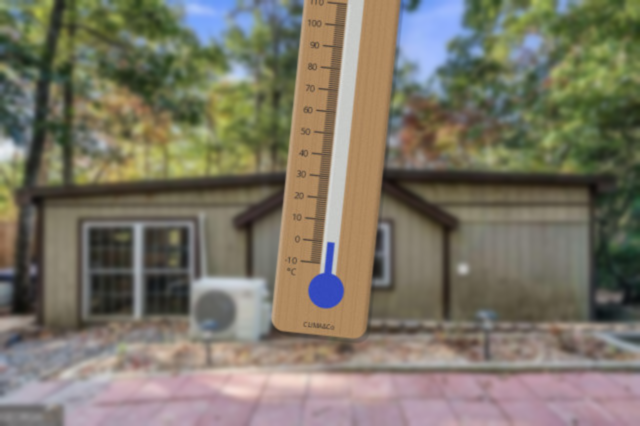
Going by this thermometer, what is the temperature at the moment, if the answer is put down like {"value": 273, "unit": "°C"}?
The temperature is {"value": 0, "unit": "°C"}
